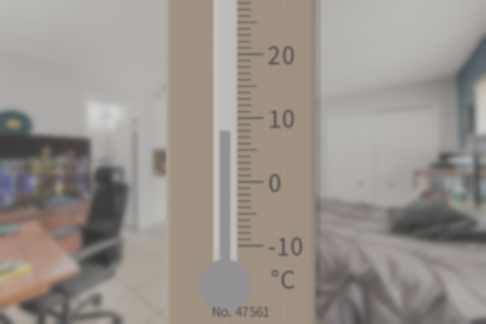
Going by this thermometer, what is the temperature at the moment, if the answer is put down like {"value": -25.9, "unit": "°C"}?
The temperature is {"value": 8, "unit": "°C"}
